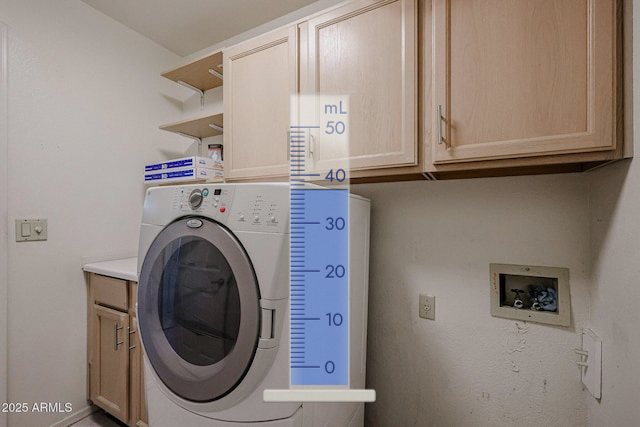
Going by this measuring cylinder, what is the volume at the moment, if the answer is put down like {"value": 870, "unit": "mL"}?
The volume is {"value": 37, "unit": "mL"}
